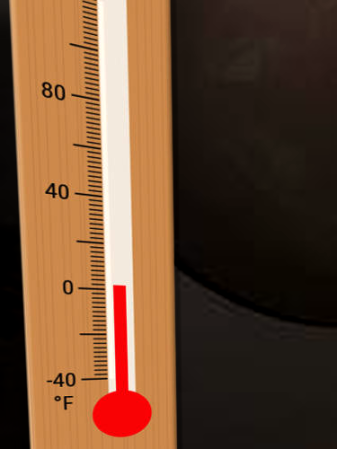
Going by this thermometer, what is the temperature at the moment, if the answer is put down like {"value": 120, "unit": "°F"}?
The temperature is {"value": 2, "unit": "°F"}
